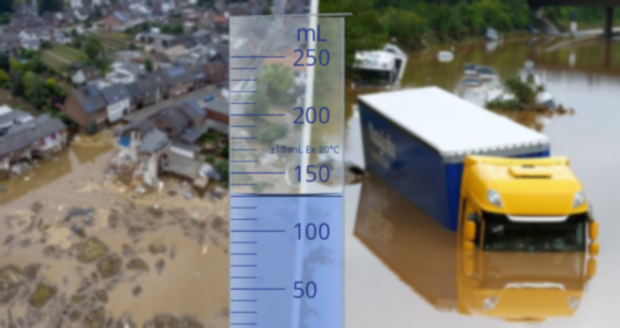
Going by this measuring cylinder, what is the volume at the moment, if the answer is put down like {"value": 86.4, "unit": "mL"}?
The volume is {"value": 130, "unit": "mL"}
